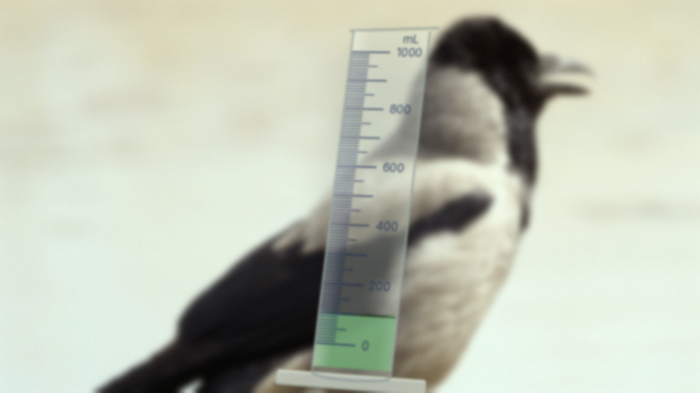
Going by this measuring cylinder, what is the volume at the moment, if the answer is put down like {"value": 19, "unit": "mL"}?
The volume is {"value": 100, "unit": "mL"}
